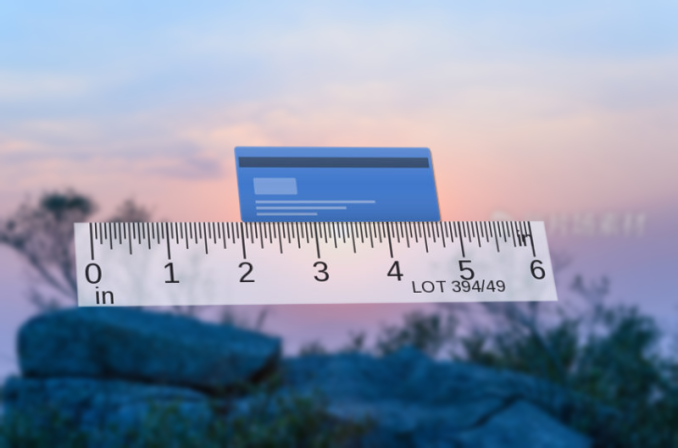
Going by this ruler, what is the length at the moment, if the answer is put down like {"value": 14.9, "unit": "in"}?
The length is {"value": 2.75, "unit": "in"}
